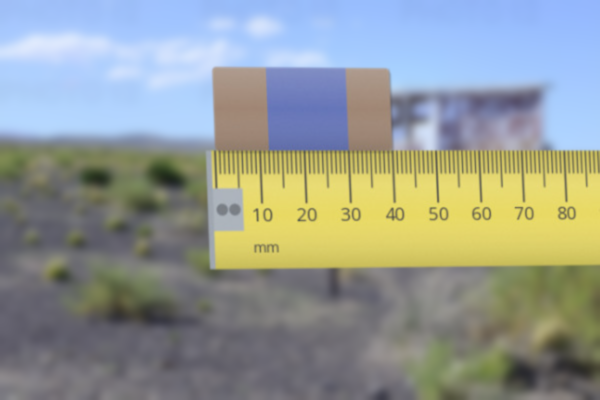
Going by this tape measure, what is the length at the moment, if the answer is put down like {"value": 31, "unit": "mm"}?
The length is {"value": 40, "unit": "mm"}
